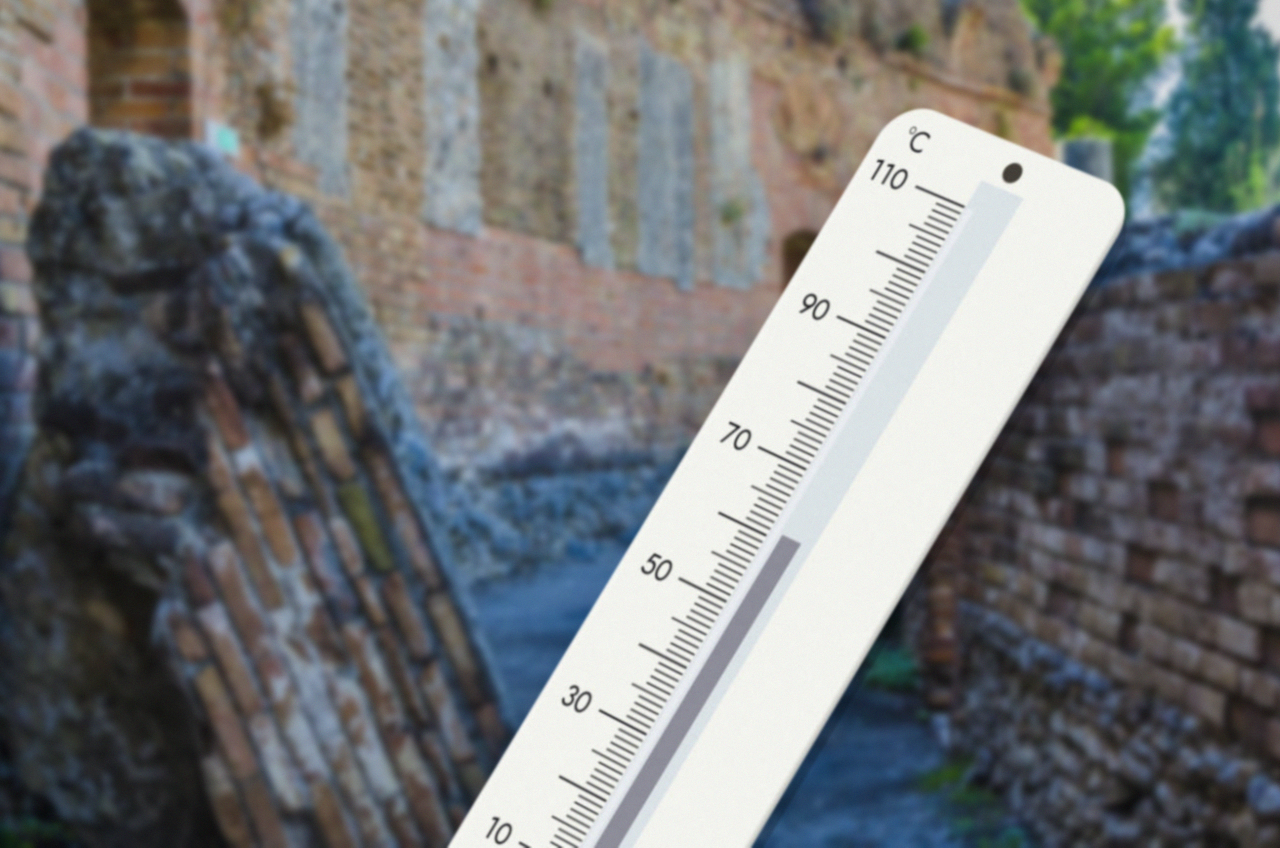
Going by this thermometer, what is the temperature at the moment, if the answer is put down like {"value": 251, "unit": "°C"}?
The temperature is {"value": 61, "unit": "°C"}
